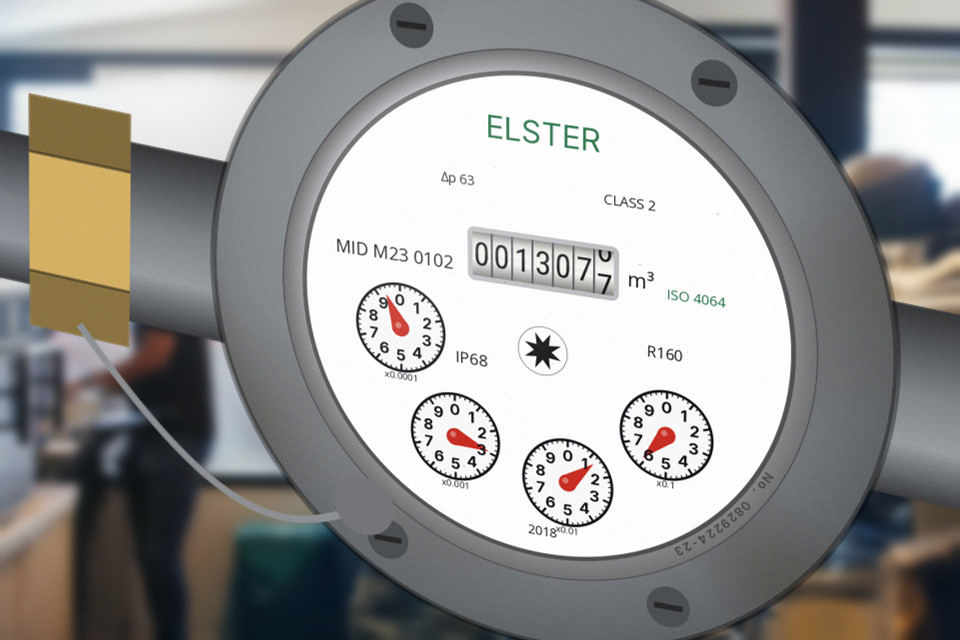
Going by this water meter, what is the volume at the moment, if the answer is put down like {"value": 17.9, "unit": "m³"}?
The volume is {"value": 13076.6129, "unit": "m³"}
